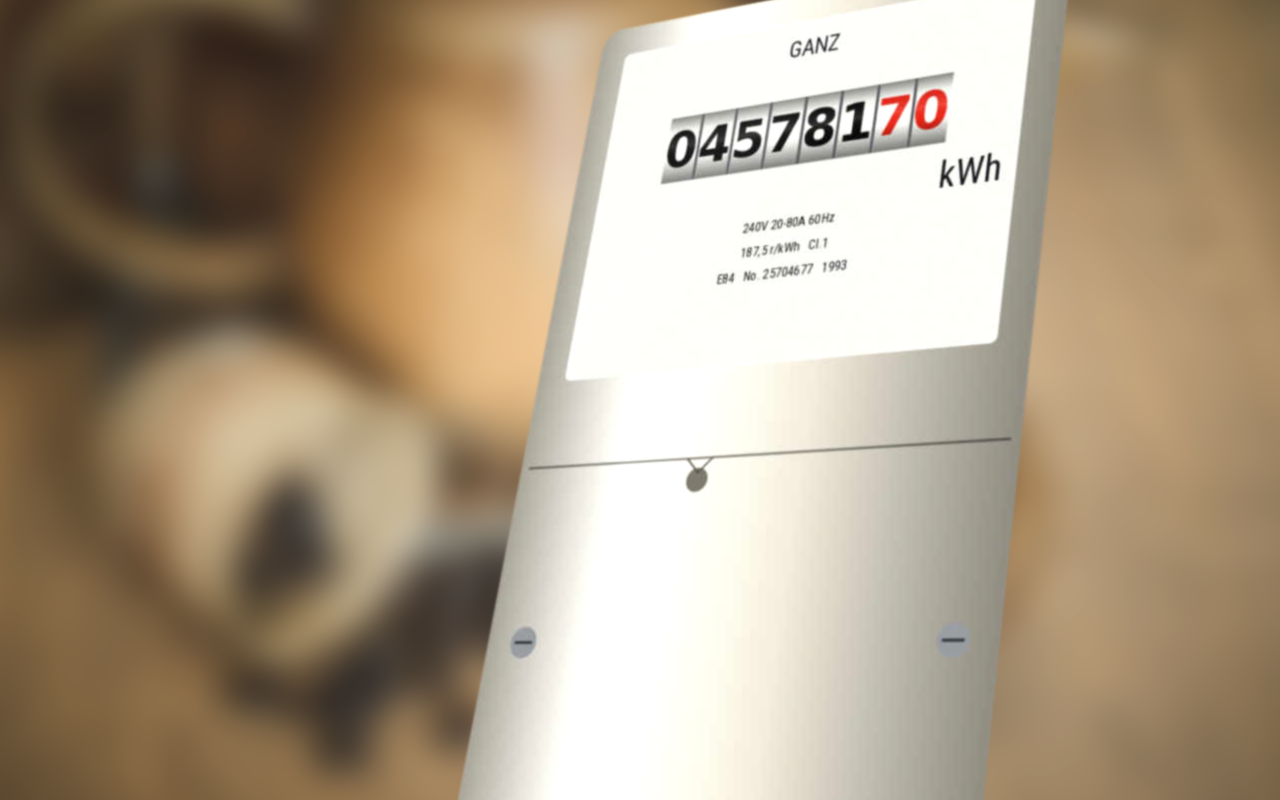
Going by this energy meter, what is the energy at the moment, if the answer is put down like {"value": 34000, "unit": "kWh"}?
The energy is {"value": 45781.70, "unit": "kWh"}
